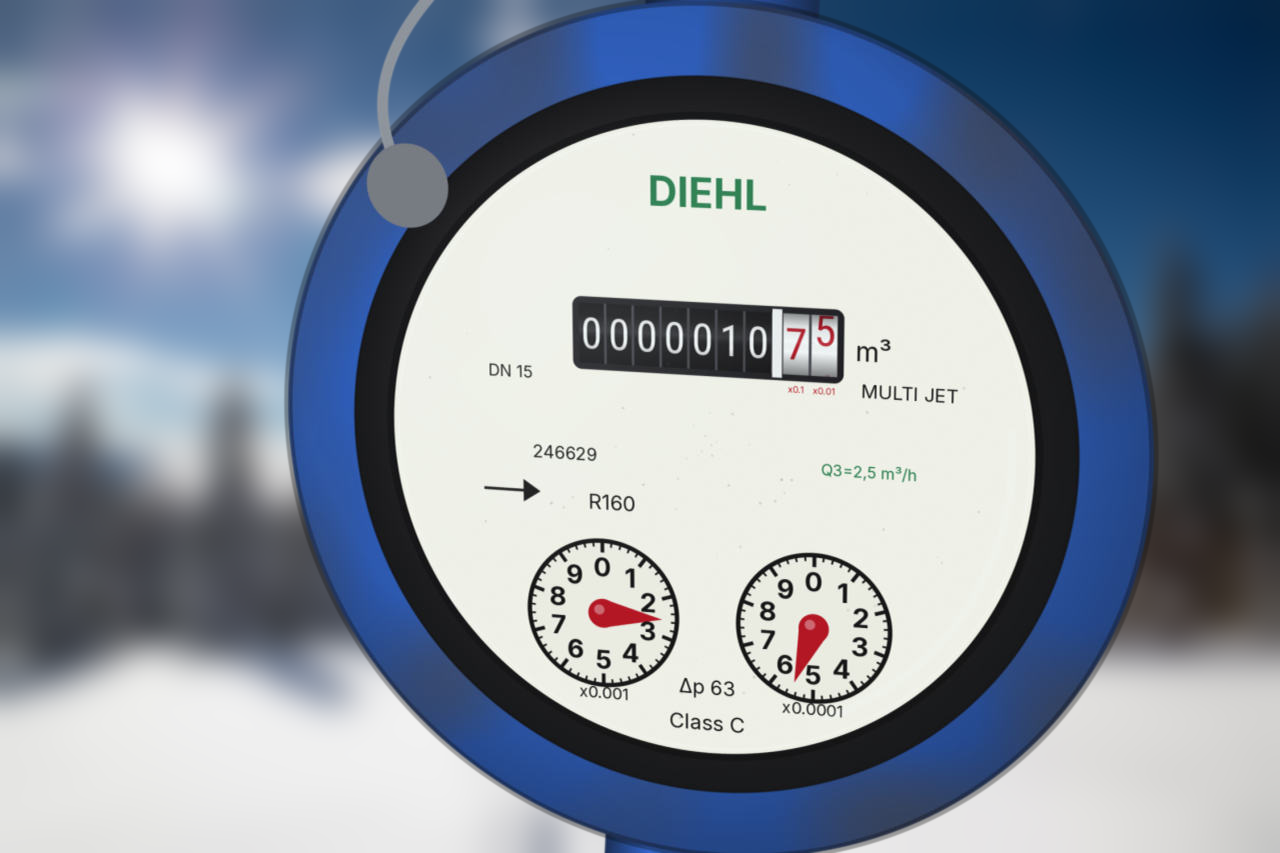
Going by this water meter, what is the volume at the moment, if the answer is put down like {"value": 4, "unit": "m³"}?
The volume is {"value": 10.7525, "unit": "m³"}
